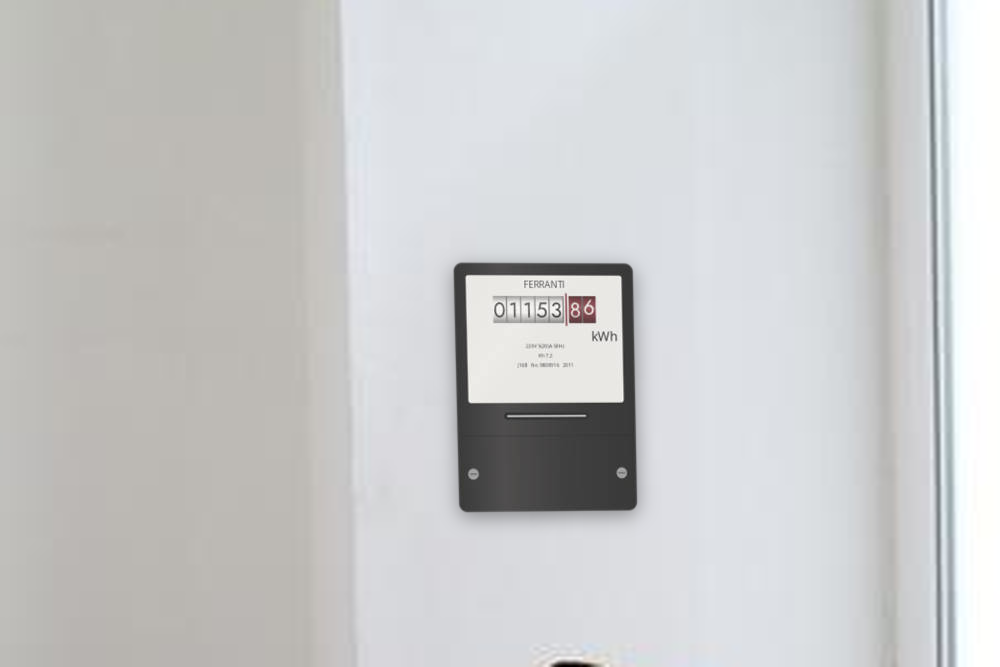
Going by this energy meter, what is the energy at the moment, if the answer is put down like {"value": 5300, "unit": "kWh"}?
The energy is {"value": 1153.86, "unit": "kWh"}
